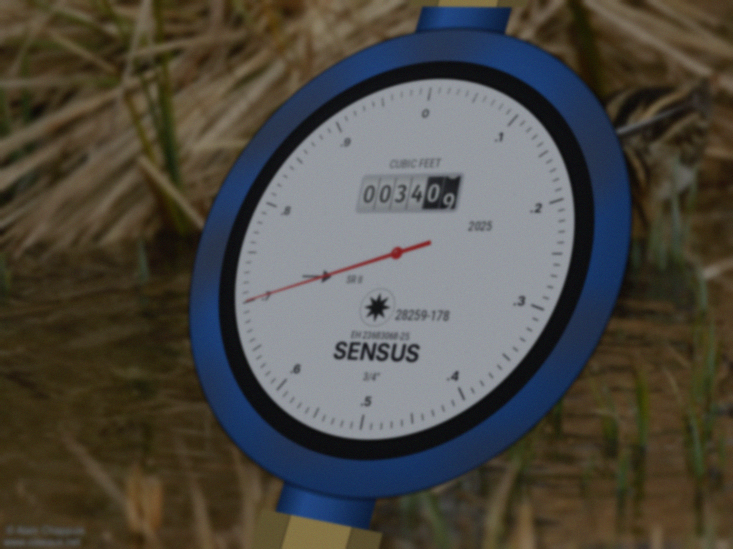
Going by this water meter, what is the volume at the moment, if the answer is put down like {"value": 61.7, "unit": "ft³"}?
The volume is {"value": 3408.70, "unit": "ft³"}
